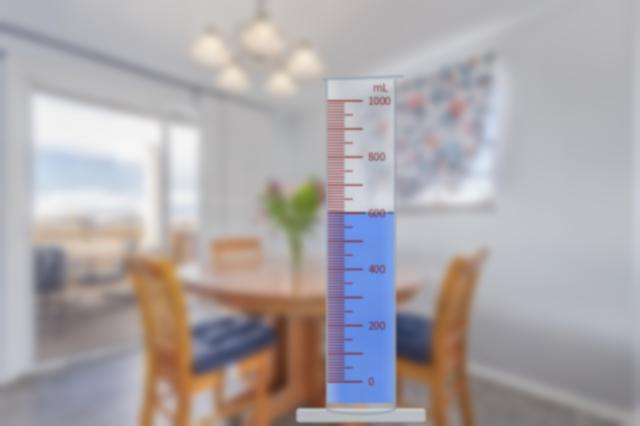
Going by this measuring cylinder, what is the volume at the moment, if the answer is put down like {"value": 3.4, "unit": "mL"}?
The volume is {"value": 600, "unit": "mL"}
